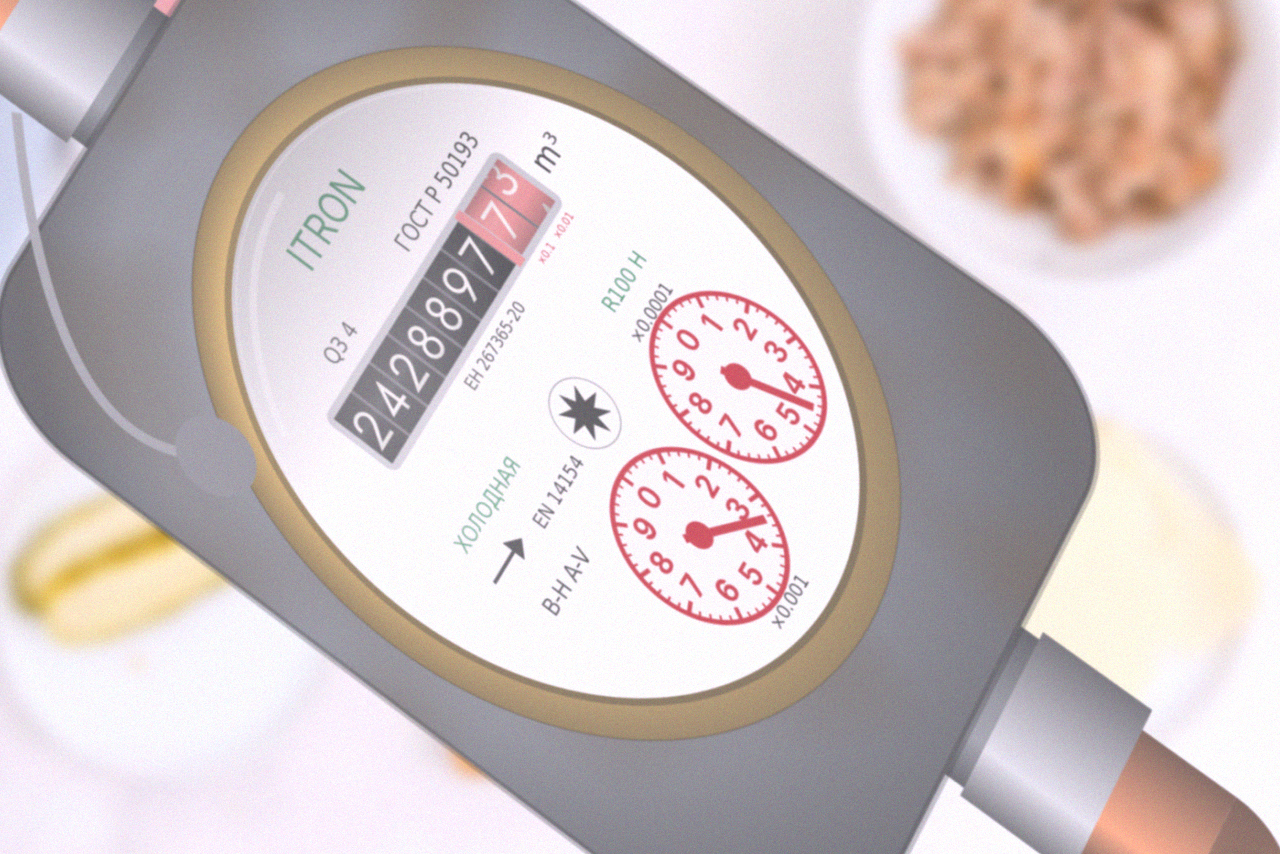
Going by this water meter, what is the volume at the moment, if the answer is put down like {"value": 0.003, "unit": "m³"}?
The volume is {"value": 2428897.7334, "unit": "m³"}
